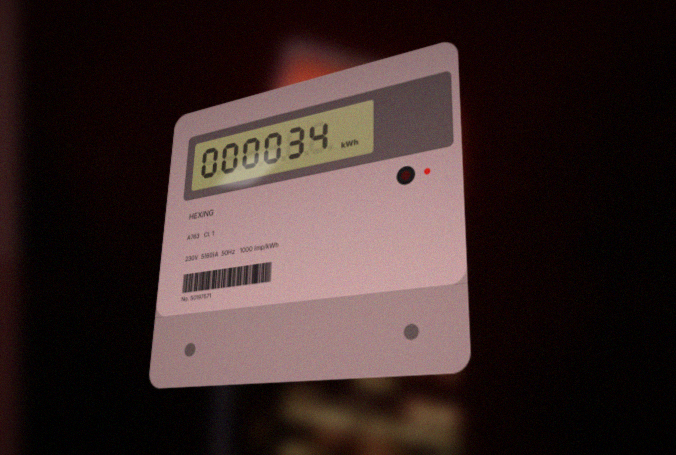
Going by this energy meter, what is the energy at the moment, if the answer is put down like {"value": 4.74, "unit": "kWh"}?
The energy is {"value": 34, "unit": "kWh"}
